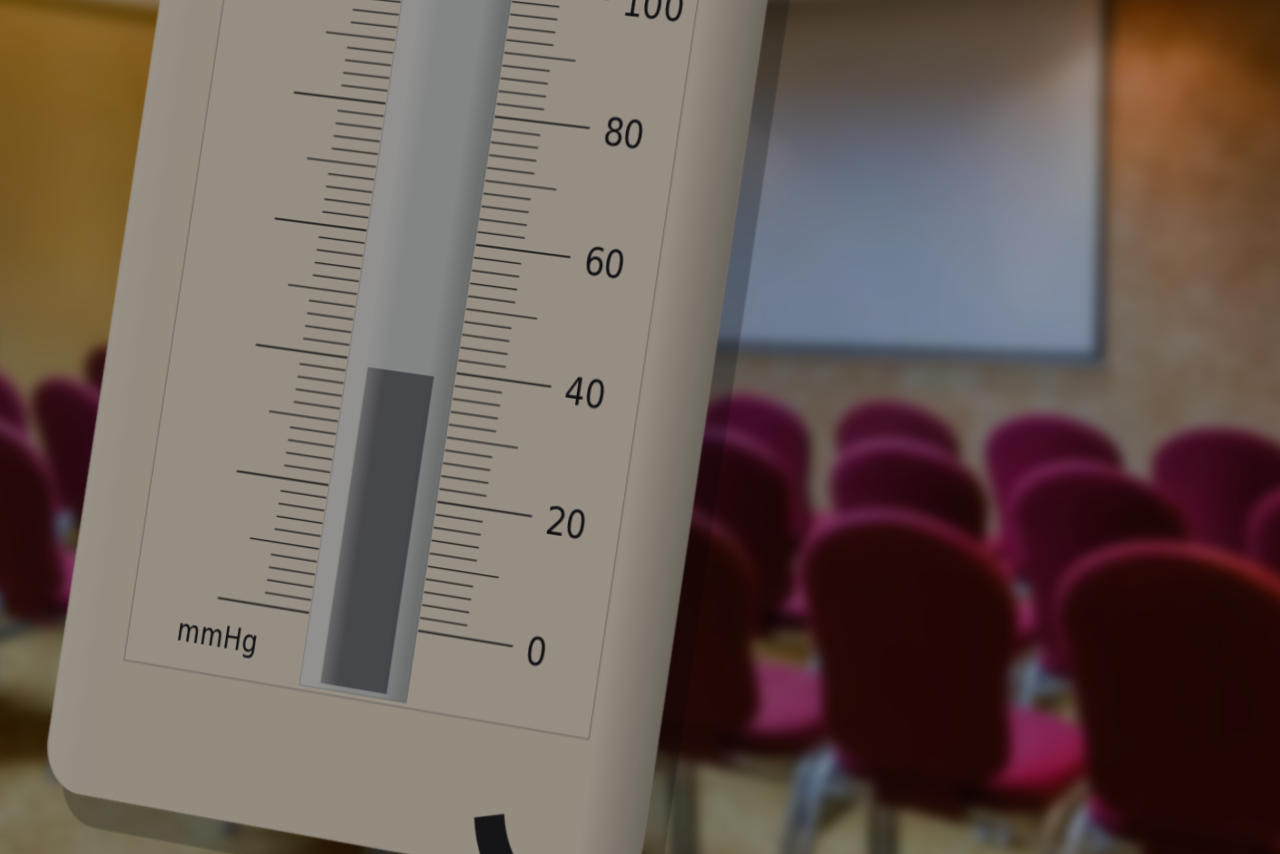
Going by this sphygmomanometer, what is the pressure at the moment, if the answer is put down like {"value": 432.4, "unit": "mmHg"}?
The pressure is {"value": 39, "unit": "mmHg"}
